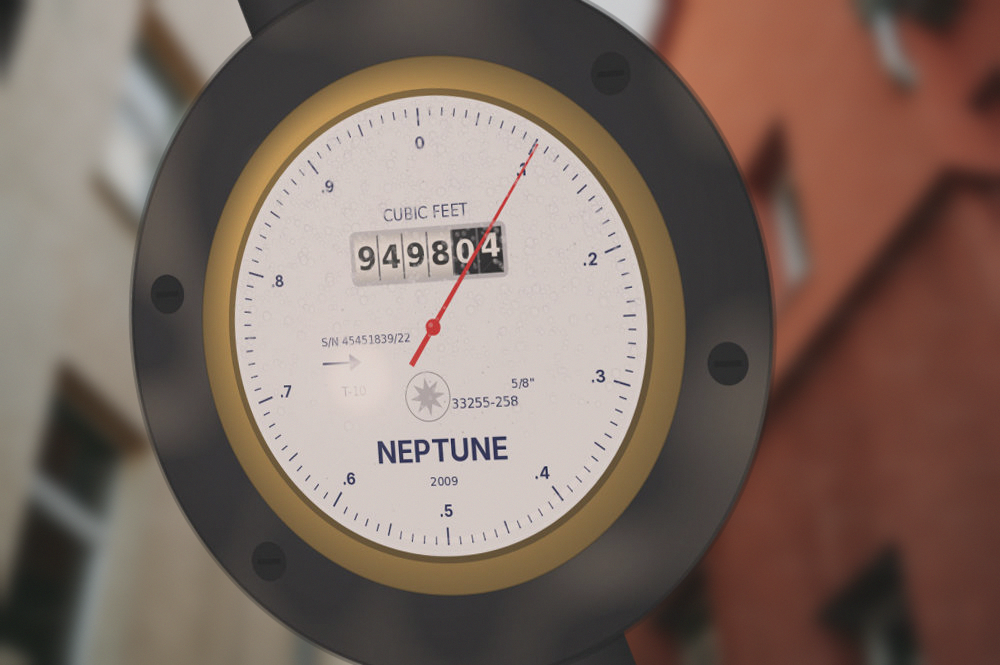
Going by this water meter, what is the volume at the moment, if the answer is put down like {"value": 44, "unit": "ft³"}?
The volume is {"value": 949804.10, "unit": "ft³"}
